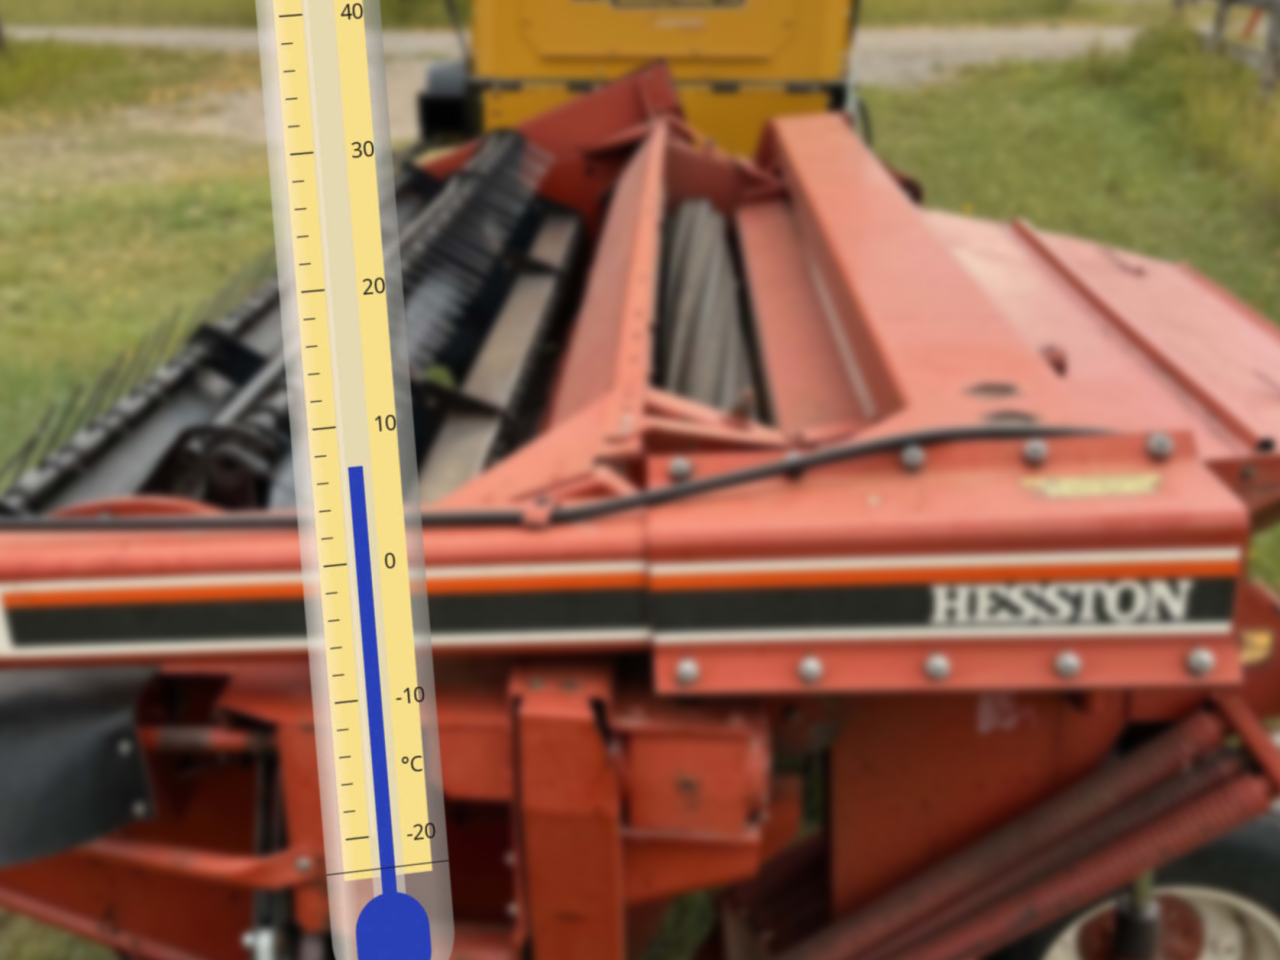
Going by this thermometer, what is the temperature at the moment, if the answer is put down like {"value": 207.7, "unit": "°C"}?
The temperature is {"value": 7, "unit": "°C"}
